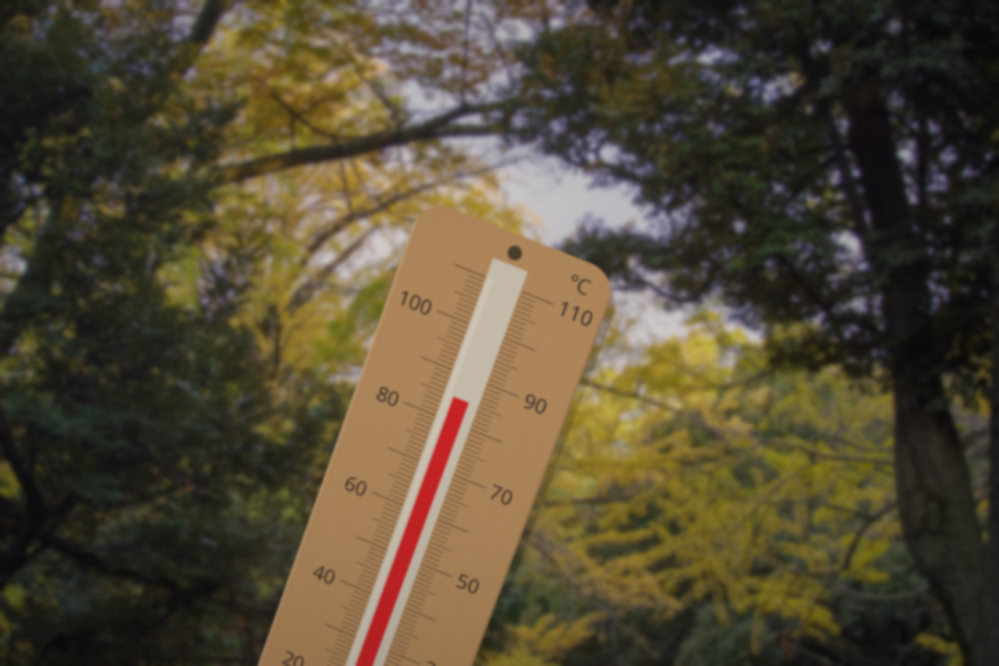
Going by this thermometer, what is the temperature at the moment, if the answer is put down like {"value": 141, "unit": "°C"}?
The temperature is {"value": 85, "unit": "°C"}
